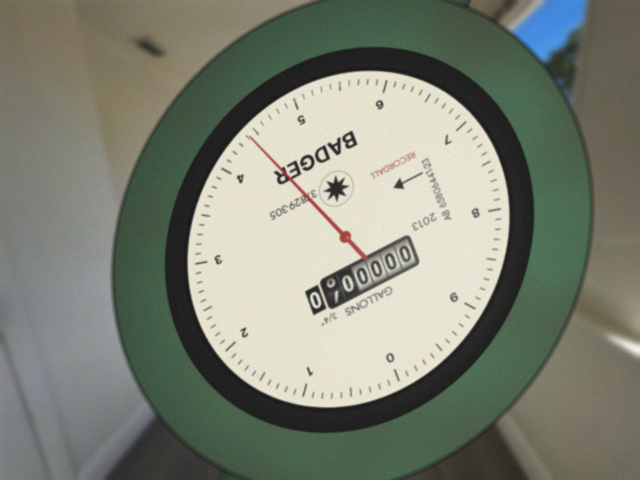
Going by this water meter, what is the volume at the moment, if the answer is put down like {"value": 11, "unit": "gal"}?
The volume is {"value": 74.4, "unit": "gal"}
